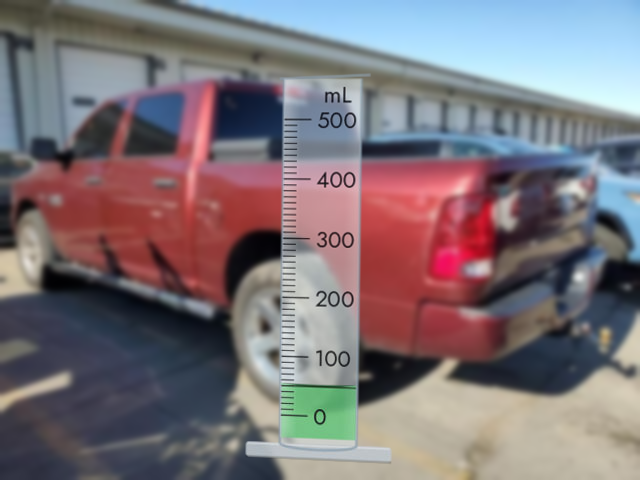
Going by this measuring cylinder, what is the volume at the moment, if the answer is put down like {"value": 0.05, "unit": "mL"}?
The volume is {"value": 50, "unit": "mL"}
